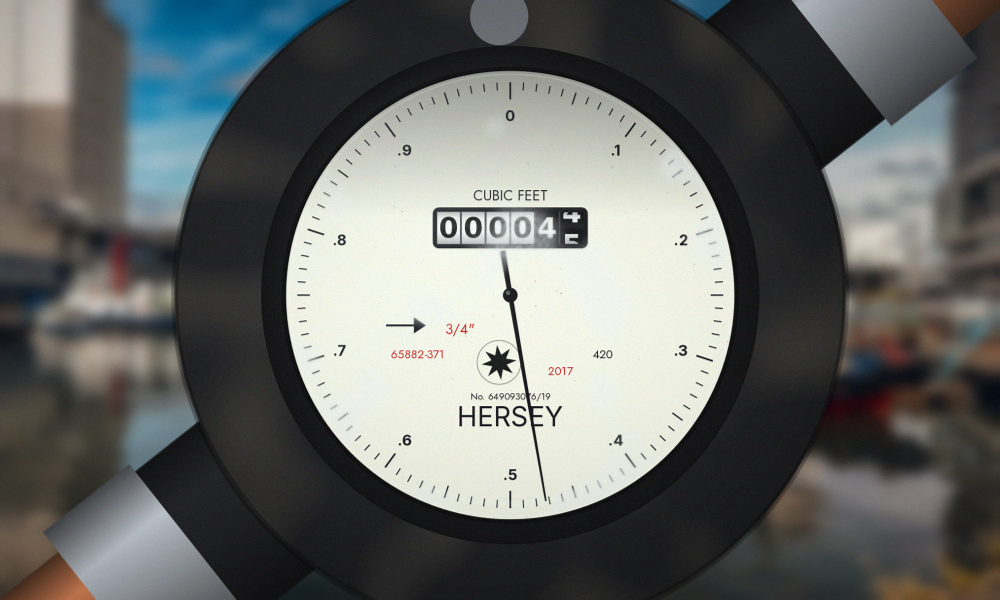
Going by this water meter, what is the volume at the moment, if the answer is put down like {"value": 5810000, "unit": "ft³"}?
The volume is {"value": 44.47, "unit": "ft³"}
